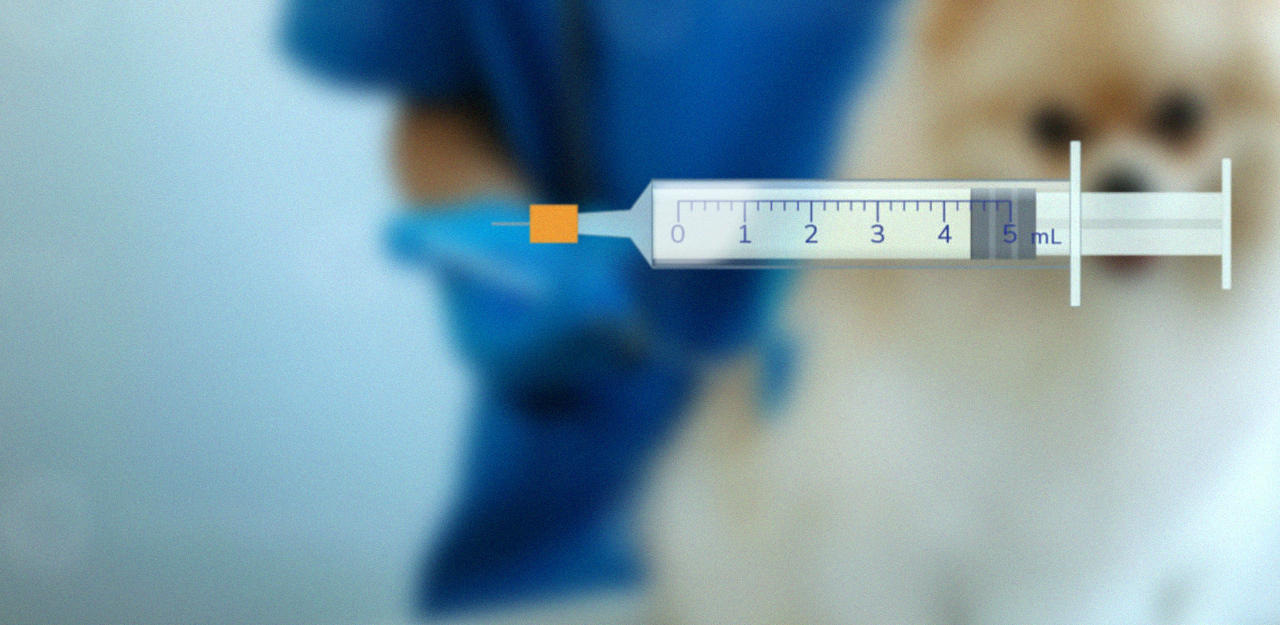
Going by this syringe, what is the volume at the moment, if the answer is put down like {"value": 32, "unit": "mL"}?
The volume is {"value": 4.4, "unit": "mL"}
